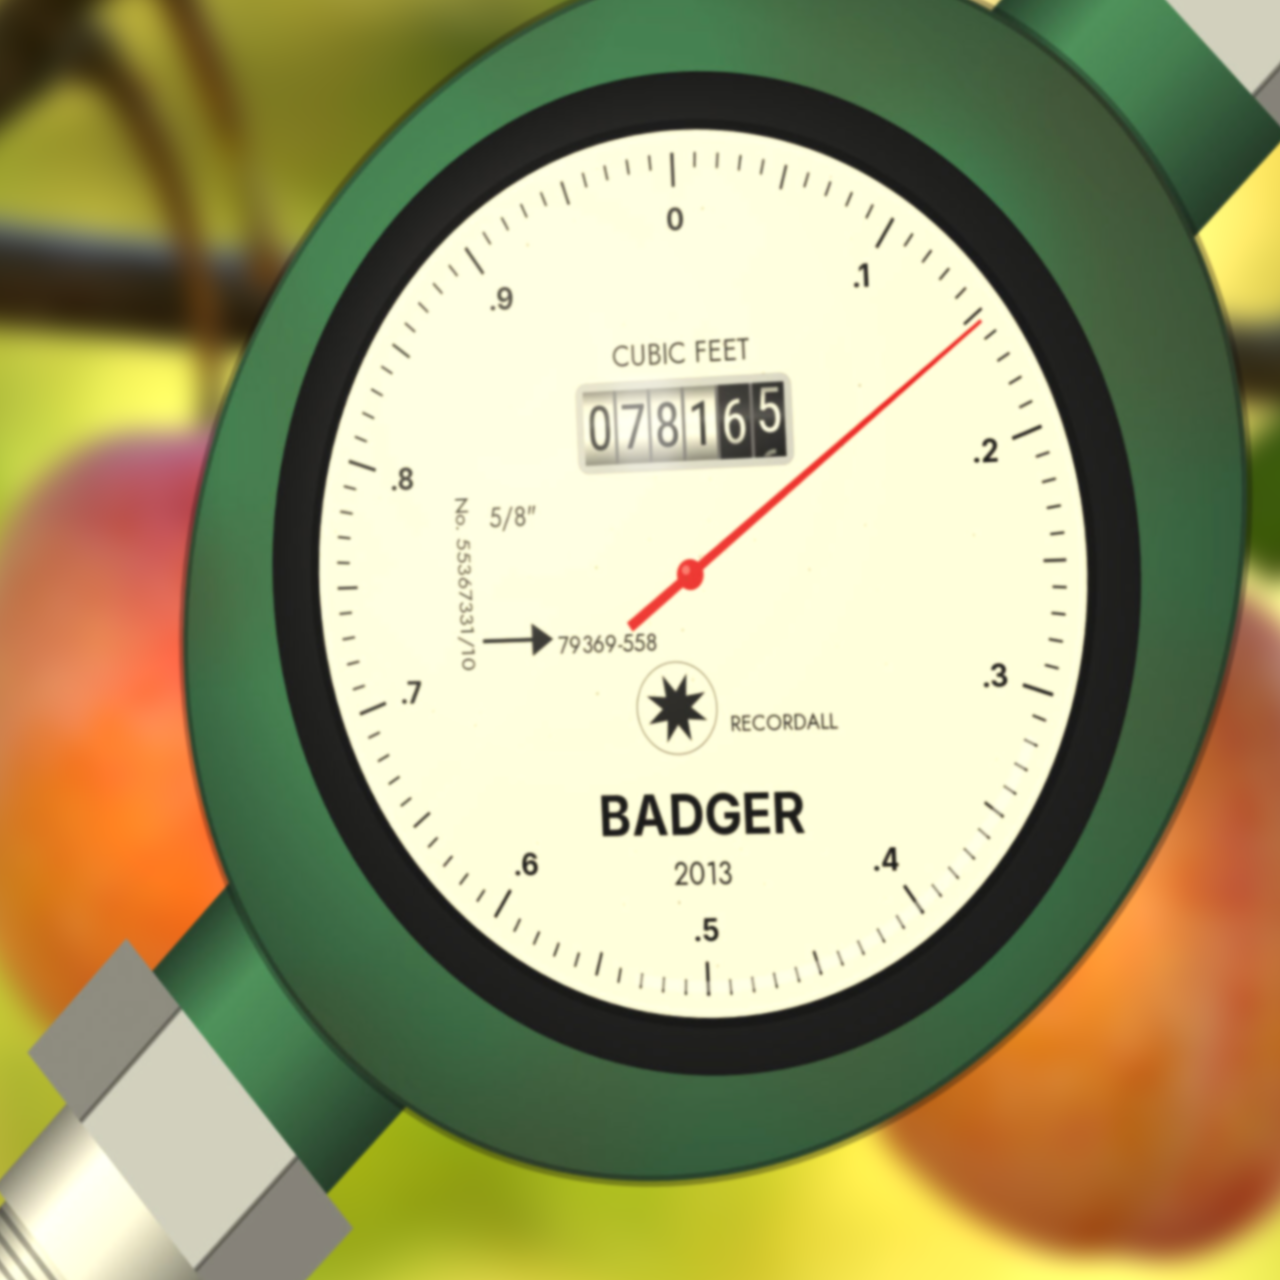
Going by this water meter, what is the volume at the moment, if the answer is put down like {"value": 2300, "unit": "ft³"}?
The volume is {"value": 78165.15, "unit": "ft³"}
